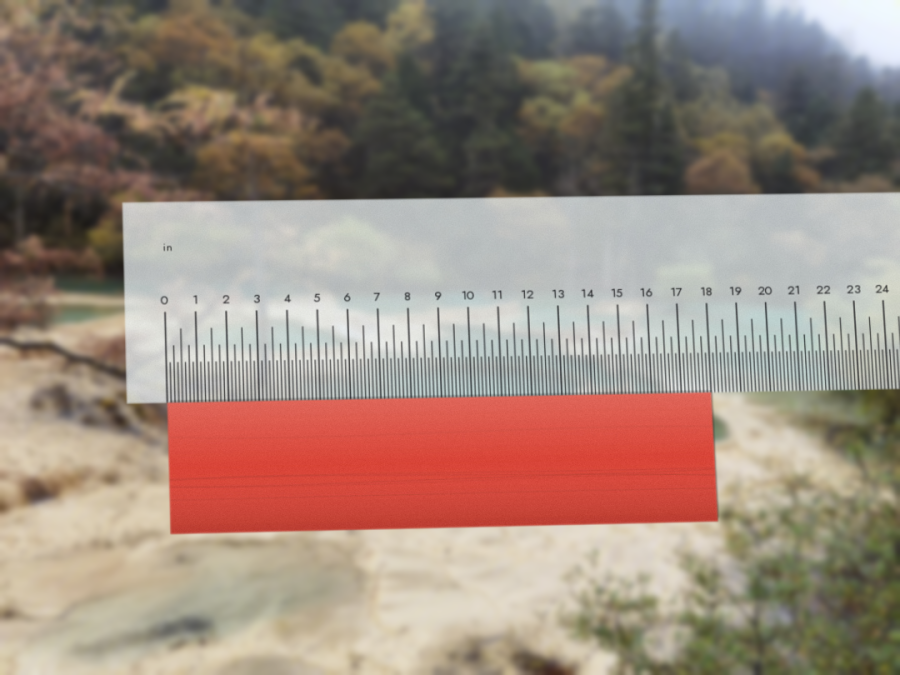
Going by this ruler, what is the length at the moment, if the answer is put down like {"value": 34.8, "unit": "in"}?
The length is {"value": 18, "unit": "in"}
